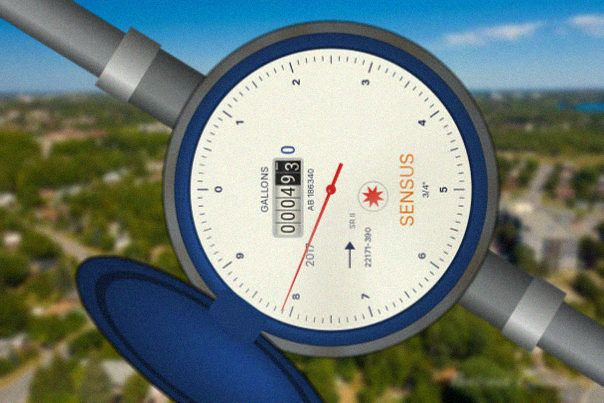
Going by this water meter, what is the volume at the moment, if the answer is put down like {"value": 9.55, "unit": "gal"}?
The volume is {"value": 4928.1, "unit": "gal"}
